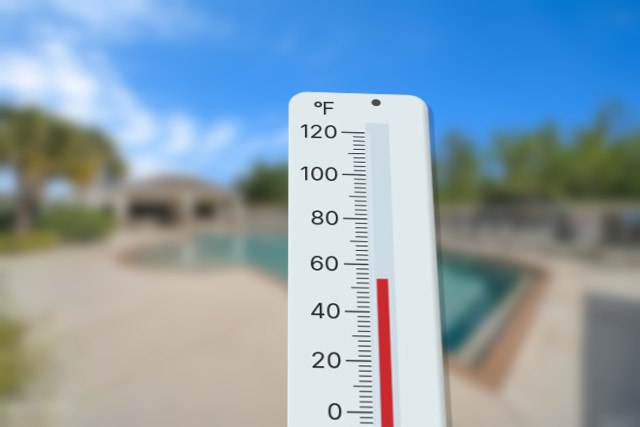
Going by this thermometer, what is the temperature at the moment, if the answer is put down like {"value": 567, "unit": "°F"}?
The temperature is {"value": 54, "unit": "°F"}
